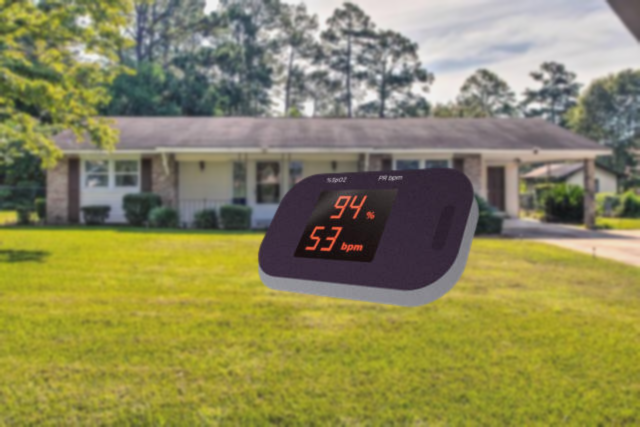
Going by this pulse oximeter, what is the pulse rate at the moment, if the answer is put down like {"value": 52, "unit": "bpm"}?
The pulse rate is {"value": 53, "unit": "bpm"}
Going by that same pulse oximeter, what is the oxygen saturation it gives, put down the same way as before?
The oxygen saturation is {"value": 94, "unit": "%"}
